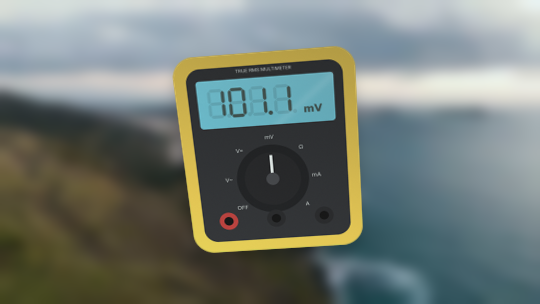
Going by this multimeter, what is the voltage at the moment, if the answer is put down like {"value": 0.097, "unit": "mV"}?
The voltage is {"value": 101.1, "unit": "mV"}
